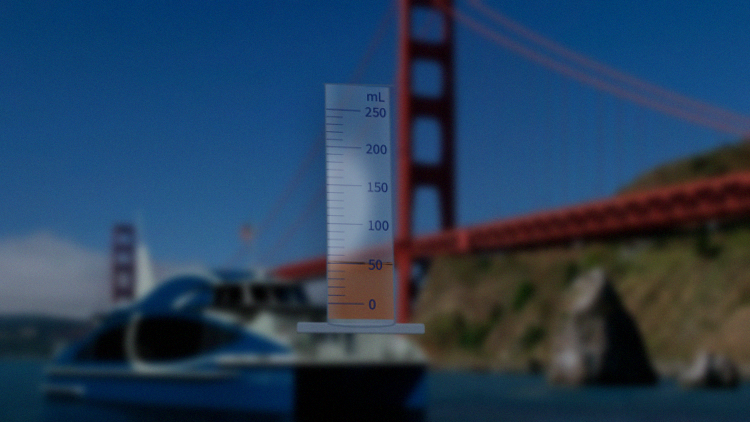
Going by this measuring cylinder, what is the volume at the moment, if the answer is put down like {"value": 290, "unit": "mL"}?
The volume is {"value": 50, "unit": "mL"}
